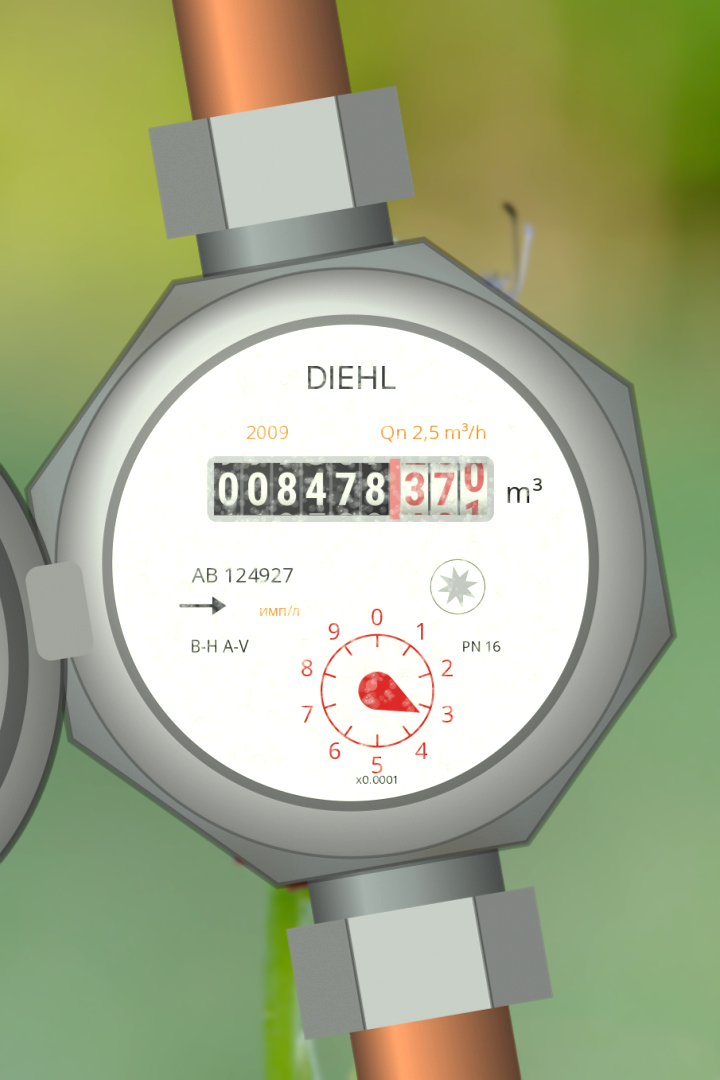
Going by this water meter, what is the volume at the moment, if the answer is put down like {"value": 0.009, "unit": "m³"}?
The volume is {"value": 8478.3703, "unit": "m³"}
